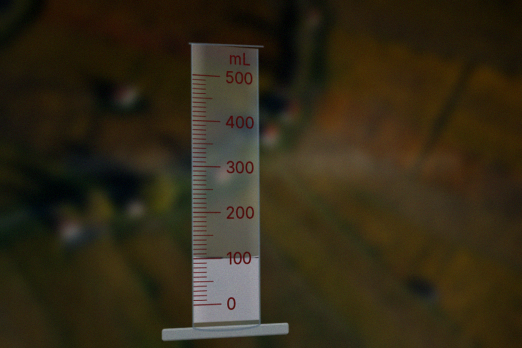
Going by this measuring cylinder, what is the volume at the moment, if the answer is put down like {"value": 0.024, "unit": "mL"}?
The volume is {"value": 100, "unit": "mL"}
